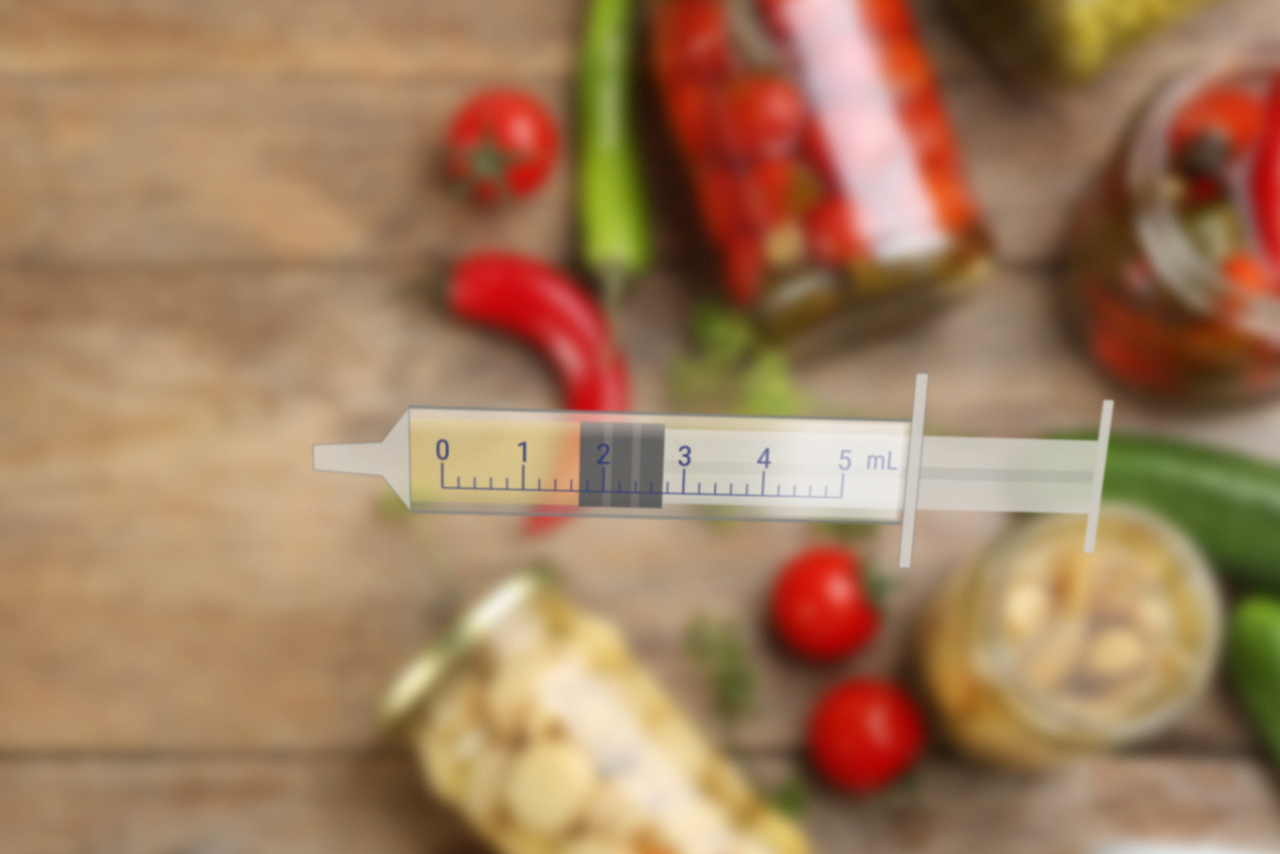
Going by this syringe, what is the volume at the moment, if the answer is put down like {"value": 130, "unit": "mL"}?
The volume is {"value": 1.7, "unit": "mL"}
